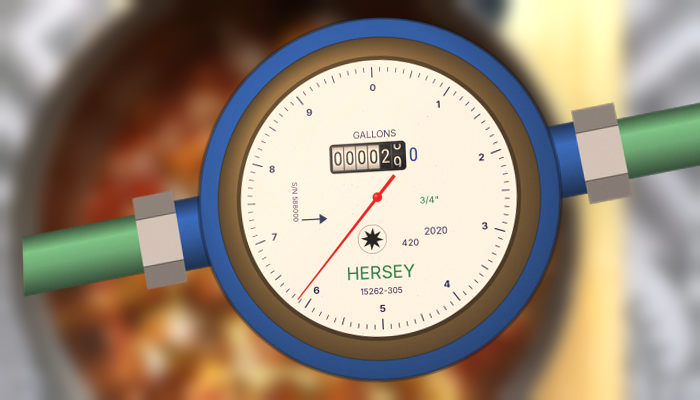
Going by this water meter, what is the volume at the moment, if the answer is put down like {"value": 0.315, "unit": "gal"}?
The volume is {"value": 286.1, "unit": "gal"}
